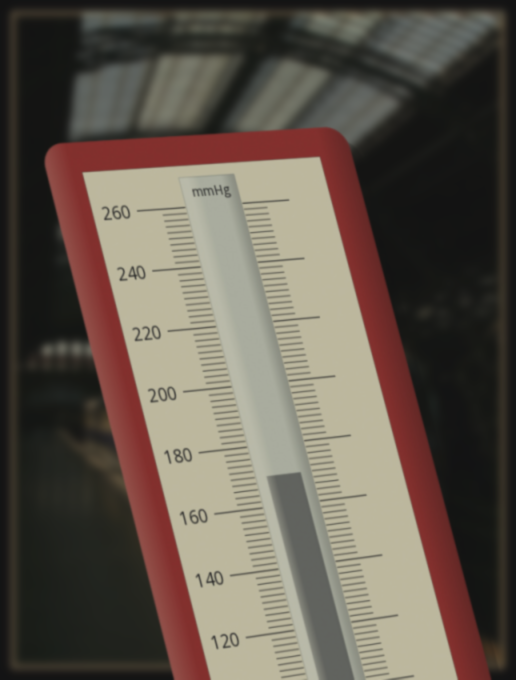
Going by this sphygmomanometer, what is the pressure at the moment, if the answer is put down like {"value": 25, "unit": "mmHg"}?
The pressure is {"value": 170, "unit": "mmHg"}
